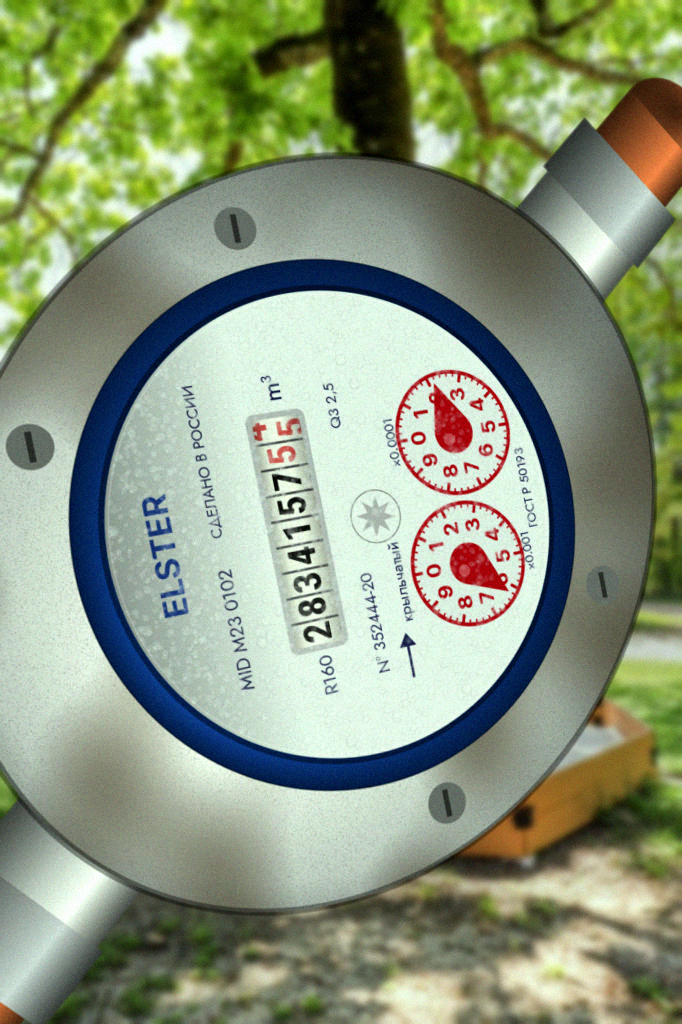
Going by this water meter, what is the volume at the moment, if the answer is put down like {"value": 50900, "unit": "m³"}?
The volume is {"value": 2834157.5462, "unit": "m³"}
